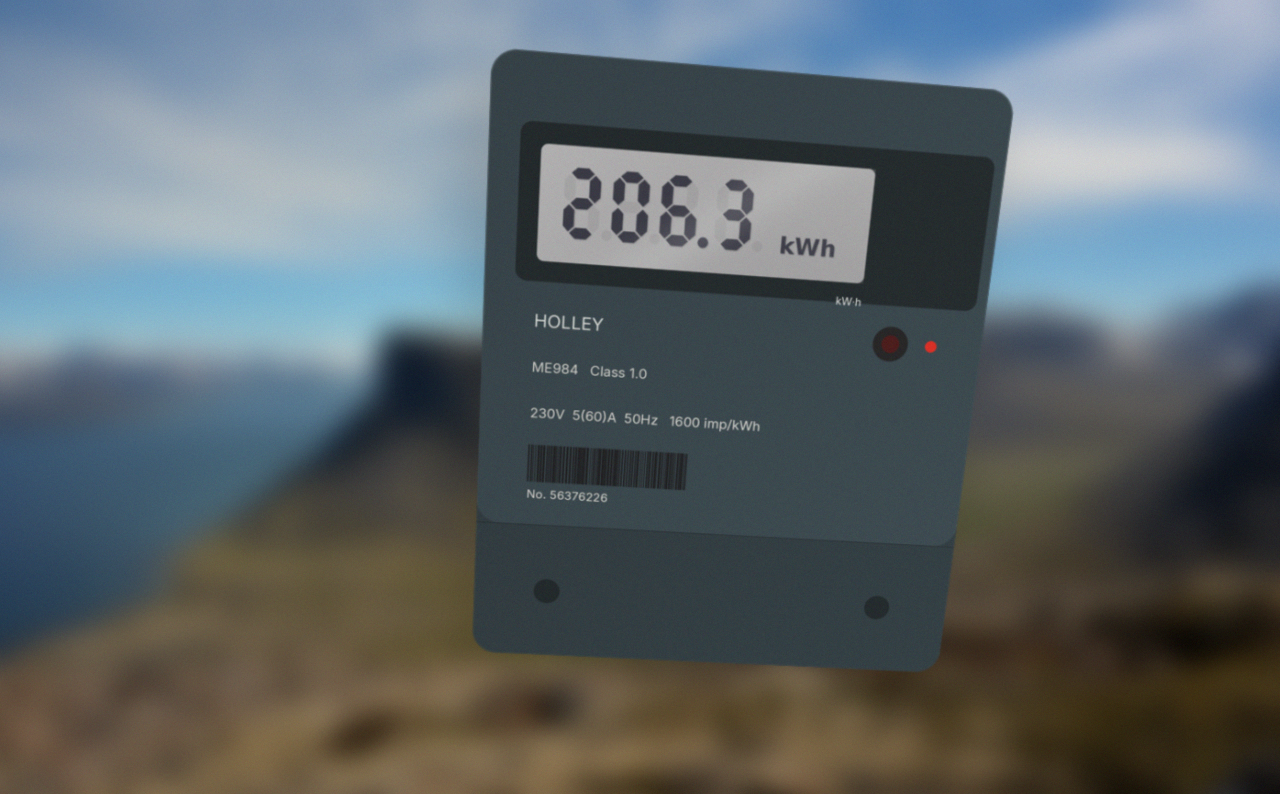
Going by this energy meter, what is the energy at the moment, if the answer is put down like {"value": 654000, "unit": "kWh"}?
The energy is {"value": 206.3, "unit": "kWh"}
